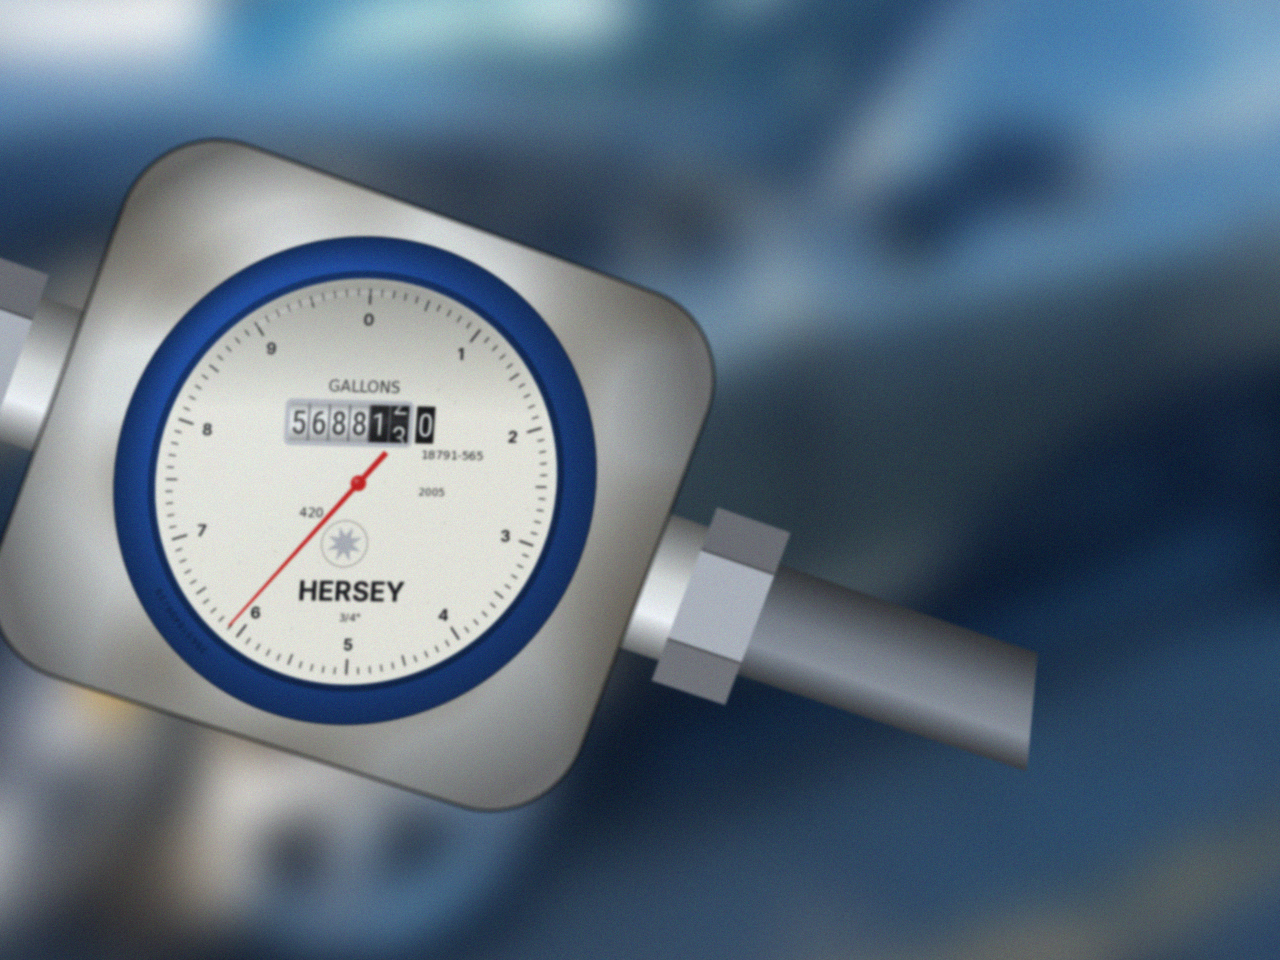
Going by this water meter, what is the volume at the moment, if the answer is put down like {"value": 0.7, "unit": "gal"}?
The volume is {"value": 5688126.1, "unit": "gal"}
